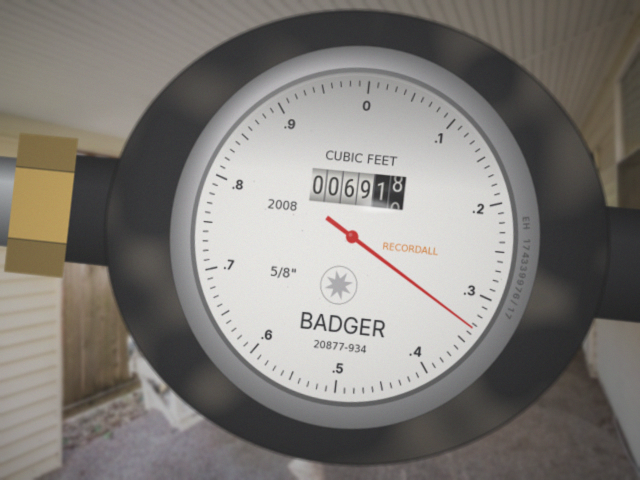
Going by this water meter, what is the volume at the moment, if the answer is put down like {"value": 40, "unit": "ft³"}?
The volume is {"value": 6918.33, "unit": "ft³"}
